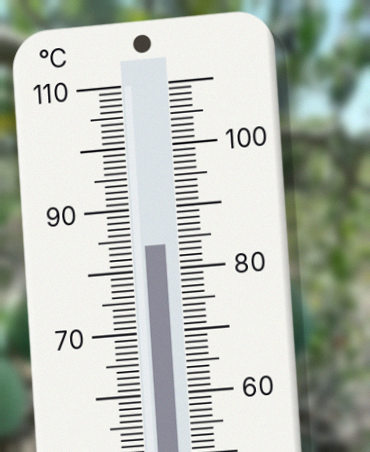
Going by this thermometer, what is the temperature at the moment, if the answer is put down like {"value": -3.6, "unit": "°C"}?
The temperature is {"value": 84, "unit": "°C"}
